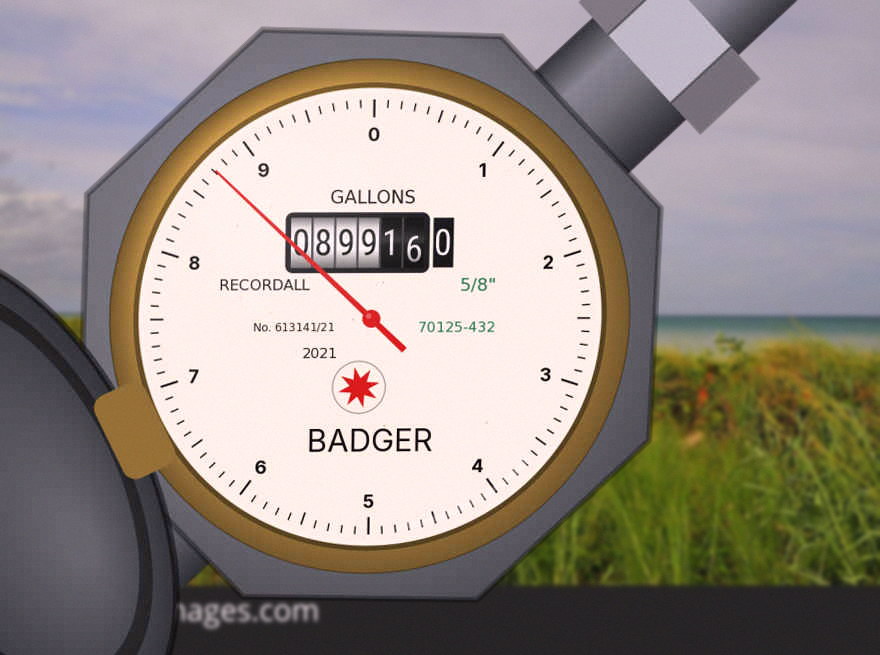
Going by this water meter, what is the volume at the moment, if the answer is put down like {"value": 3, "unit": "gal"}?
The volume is {"value": 899158.7, "unit": "gal"}
